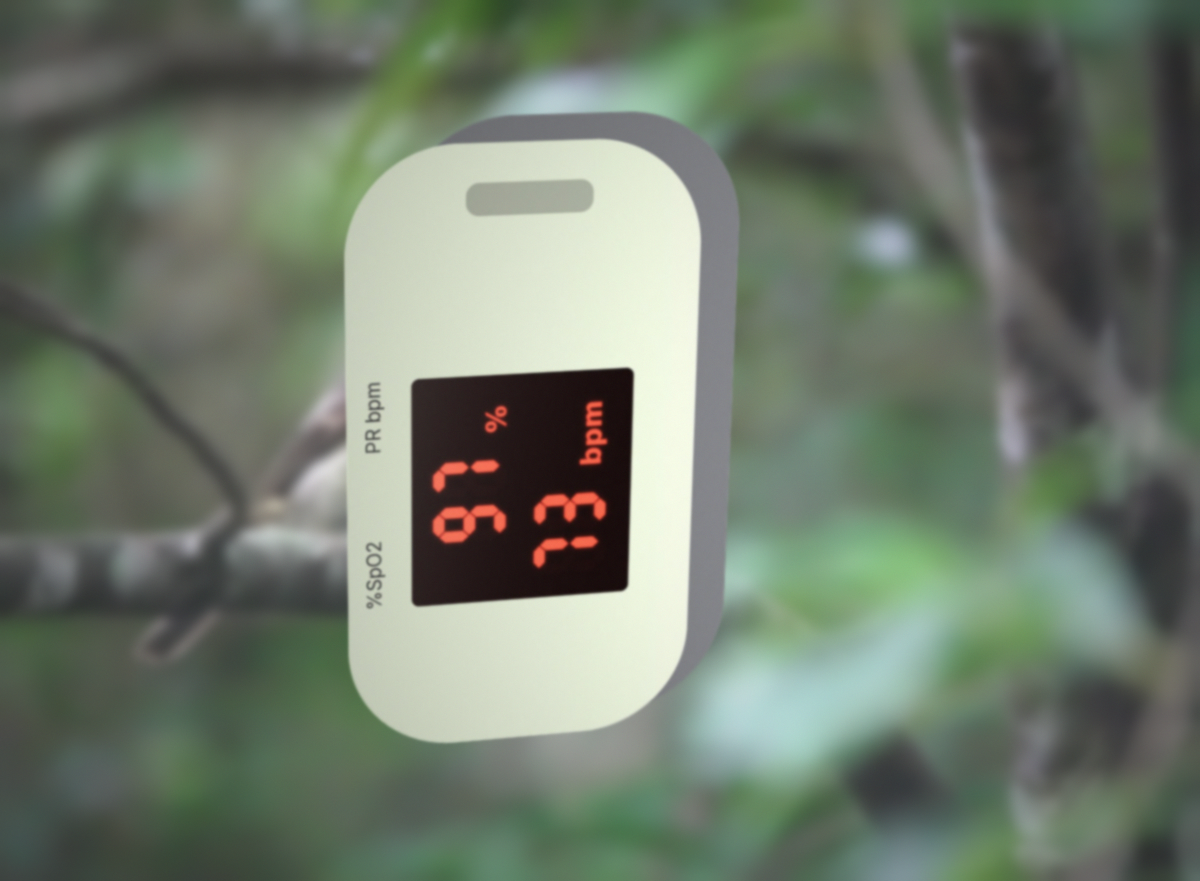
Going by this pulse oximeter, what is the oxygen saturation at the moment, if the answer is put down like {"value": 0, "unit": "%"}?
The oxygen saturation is {"value": 97, "unit": "%"}
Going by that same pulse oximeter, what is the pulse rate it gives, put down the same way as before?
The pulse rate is {"value": 73, "unit": "bpm"}
